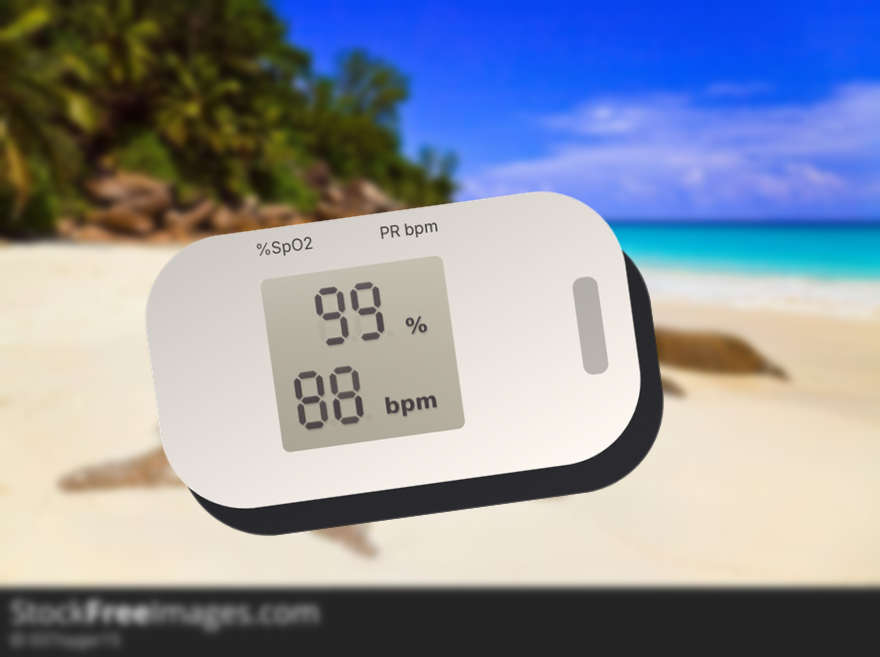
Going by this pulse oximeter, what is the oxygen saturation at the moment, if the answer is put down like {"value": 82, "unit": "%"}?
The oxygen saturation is {"value": 99, "unit": "%"}
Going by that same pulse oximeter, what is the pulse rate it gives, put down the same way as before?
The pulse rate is {"value": 88, "unit": "bpm"}
